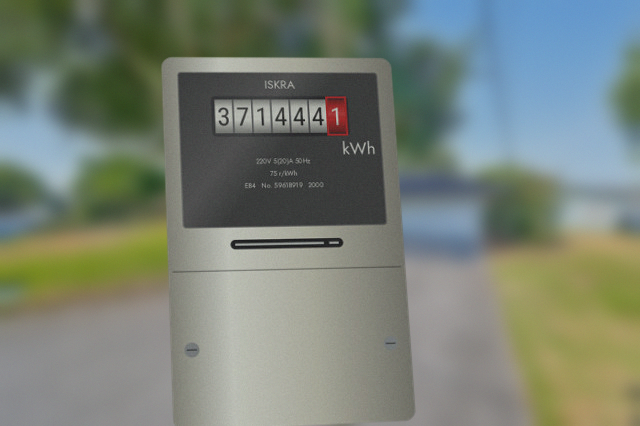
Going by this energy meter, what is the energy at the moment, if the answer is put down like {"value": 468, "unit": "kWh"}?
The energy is {"value": 371444.1, "unit": "kWh"}
